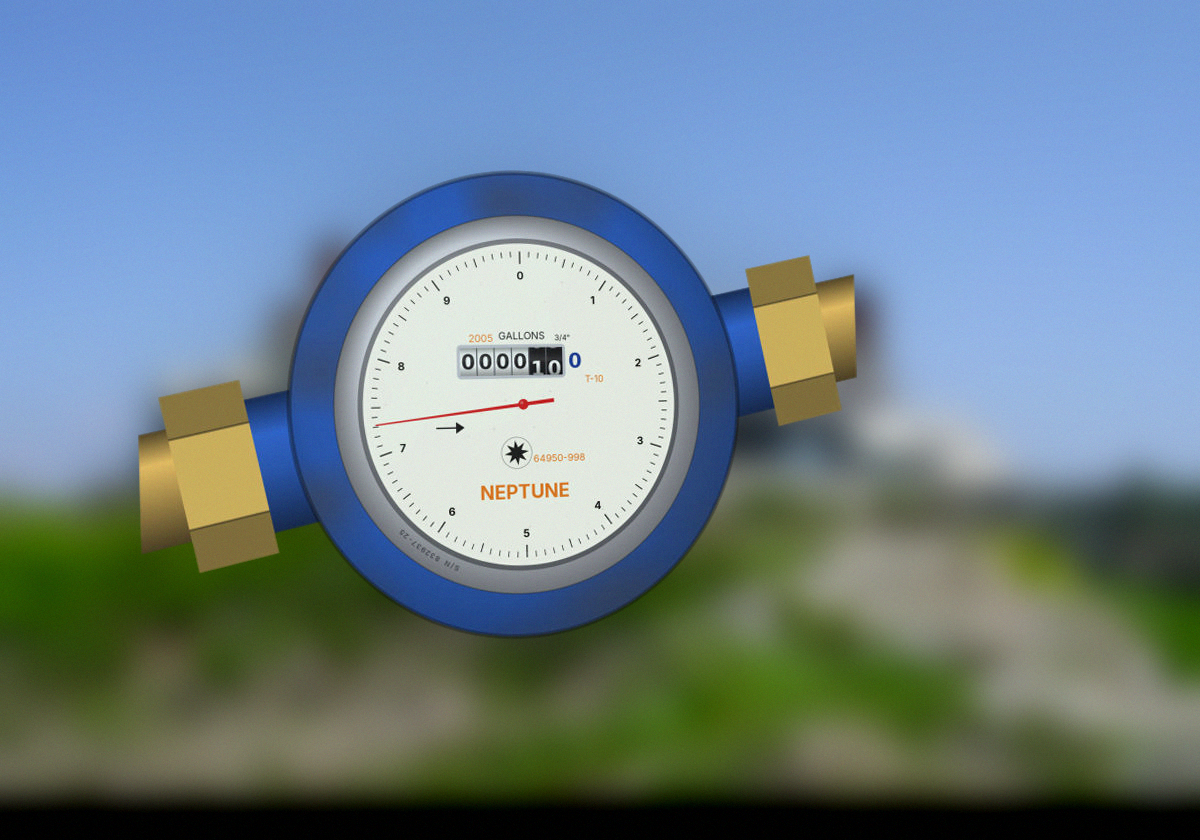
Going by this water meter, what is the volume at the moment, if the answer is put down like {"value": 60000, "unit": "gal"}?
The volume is {"value": 97.3, "unit": "gal"}
